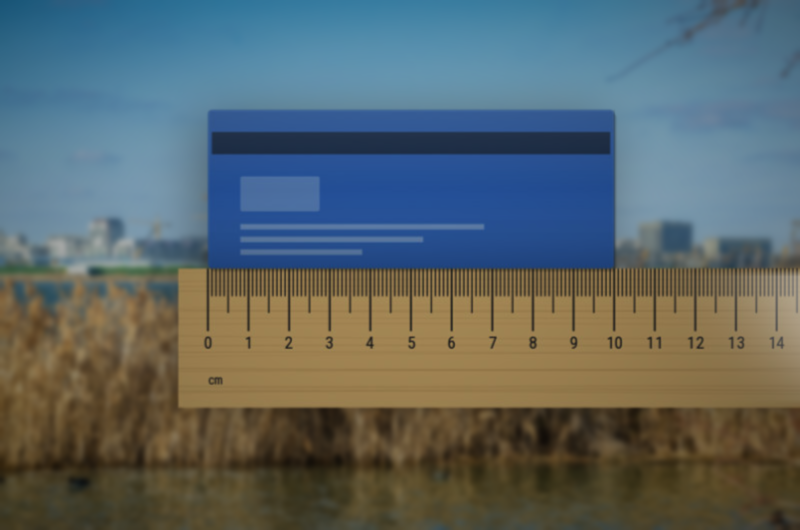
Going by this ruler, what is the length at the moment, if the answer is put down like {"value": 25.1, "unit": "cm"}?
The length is {"value": 10, "unit": "cm"}
